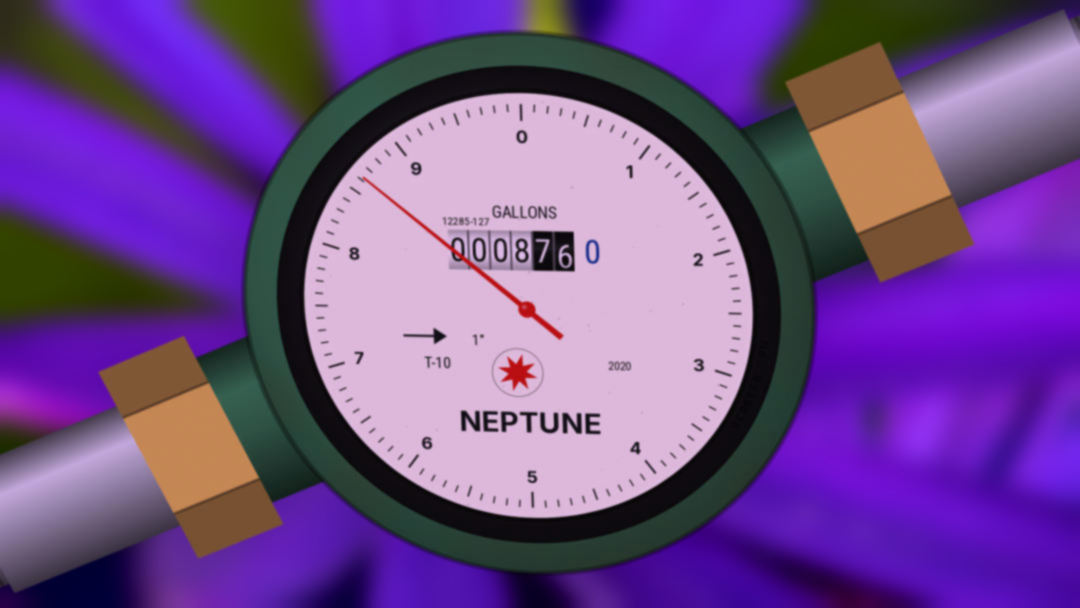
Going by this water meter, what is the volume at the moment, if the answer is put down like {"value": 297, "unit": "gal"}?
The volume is {"value": 8758.6, "unit": "gal"}
